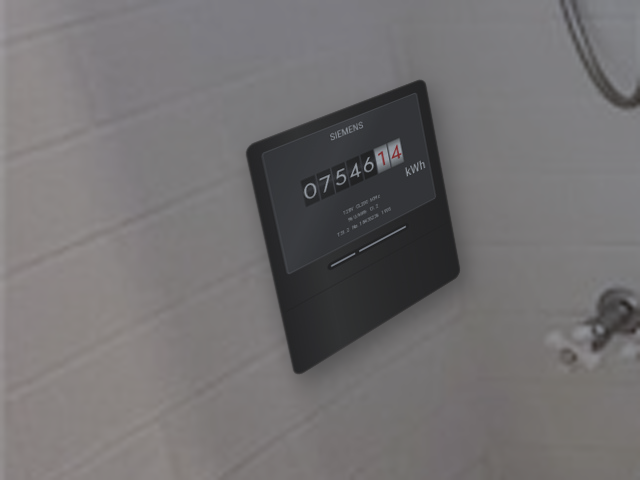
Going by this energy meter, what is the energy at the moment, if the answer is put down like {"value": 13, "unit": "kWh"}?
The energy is {"value": 7546.14, "unit": "kWh"}
